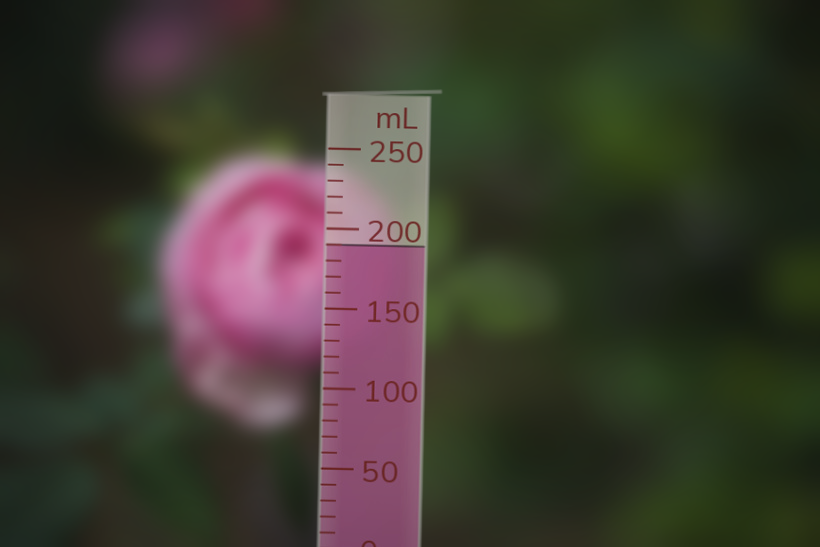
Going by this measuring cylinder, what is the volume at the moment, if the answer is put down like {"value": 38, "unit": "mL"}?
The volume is {"value": 190, "unit": "mL"}
